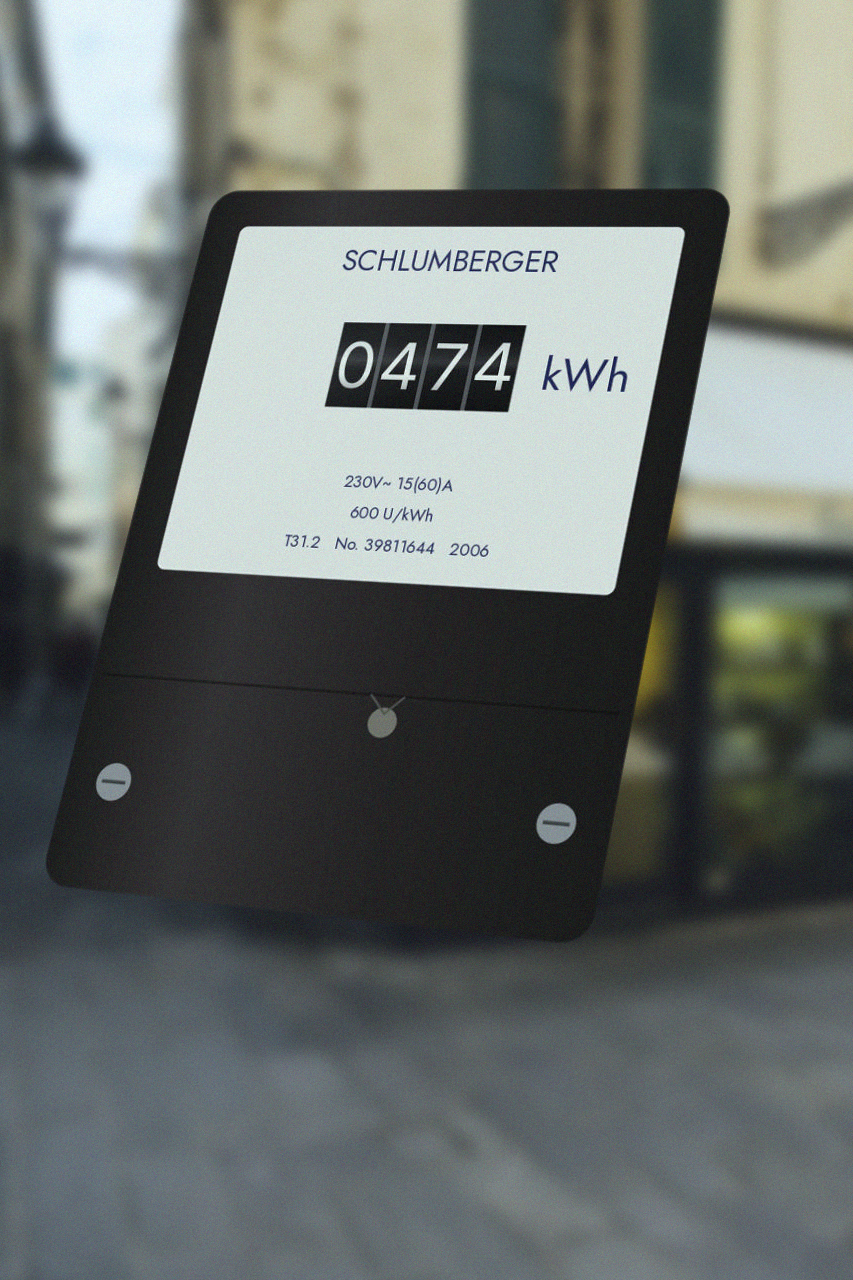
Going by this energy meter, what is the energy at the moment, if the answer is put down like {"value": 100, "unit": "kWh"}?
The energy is {"value": 474, "unit": "kWh"}
